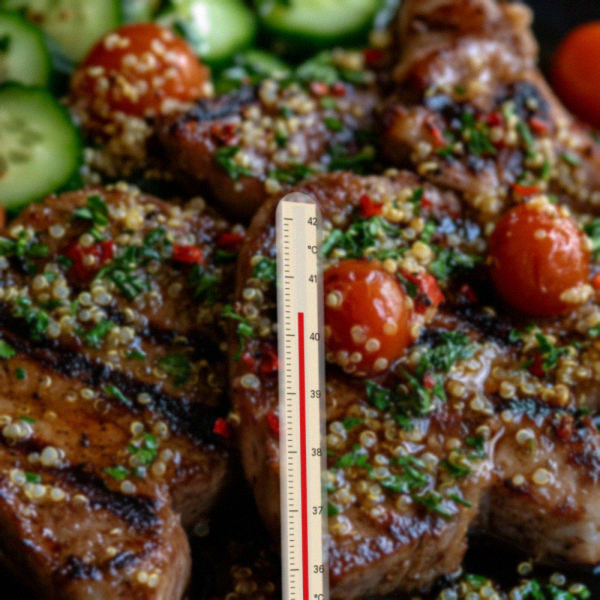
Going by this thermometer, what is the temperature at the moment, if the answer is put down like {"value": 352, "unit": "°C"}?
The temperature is {"value": 40.4, "unit": "°C"}
